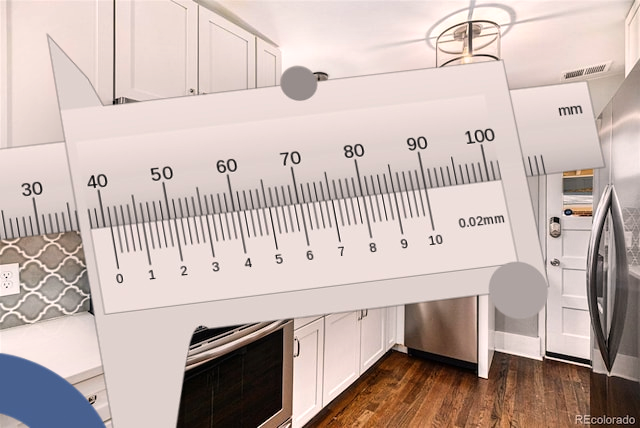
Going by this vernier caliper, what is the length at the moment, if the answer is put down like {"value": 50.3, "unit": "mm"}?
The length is {"value": 41.0, "unit": "mm"}
